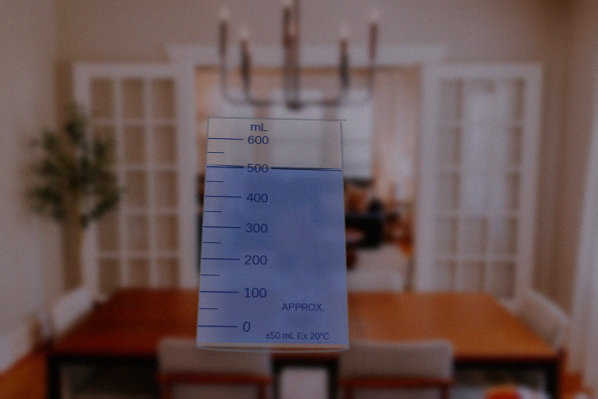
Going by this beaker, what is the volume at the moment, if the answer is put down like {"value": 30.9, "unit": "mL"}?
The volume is {"value": 500, "unit": "mL"}
